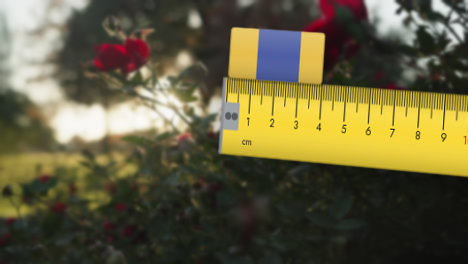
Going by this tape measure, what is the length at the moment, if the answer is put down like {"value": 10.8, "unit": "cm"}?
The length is {"value": 4, "unit": "cm"}
